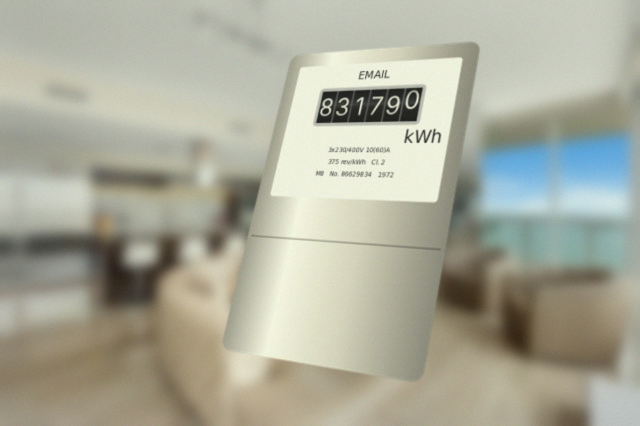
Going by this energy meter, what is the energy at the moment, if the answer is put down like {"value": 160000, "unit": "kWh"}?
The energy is {"value": 831790, "unit": "kWh"}
